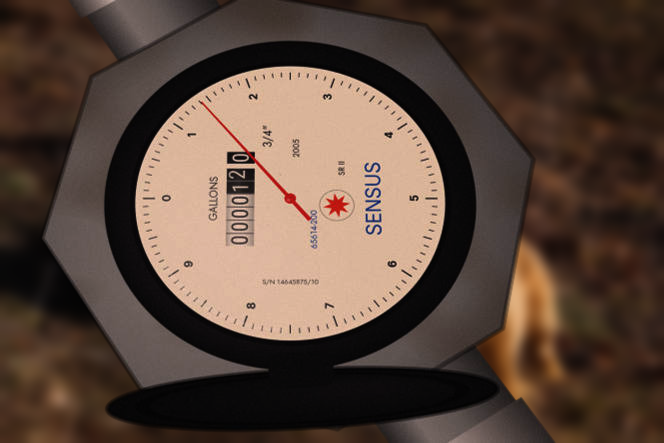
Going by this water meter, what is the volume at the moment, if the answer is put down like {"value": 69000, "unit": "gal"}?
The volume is {"value": 121.4, "unit": "gal"}
